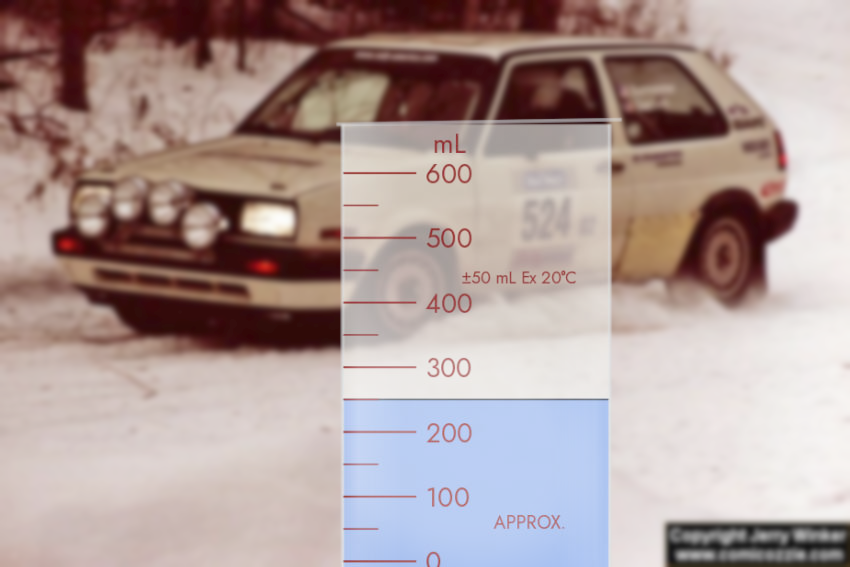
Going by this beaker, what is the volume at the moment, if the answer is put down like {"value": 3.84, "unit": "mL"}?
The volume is {"value": 250, "unit": "mL"}
